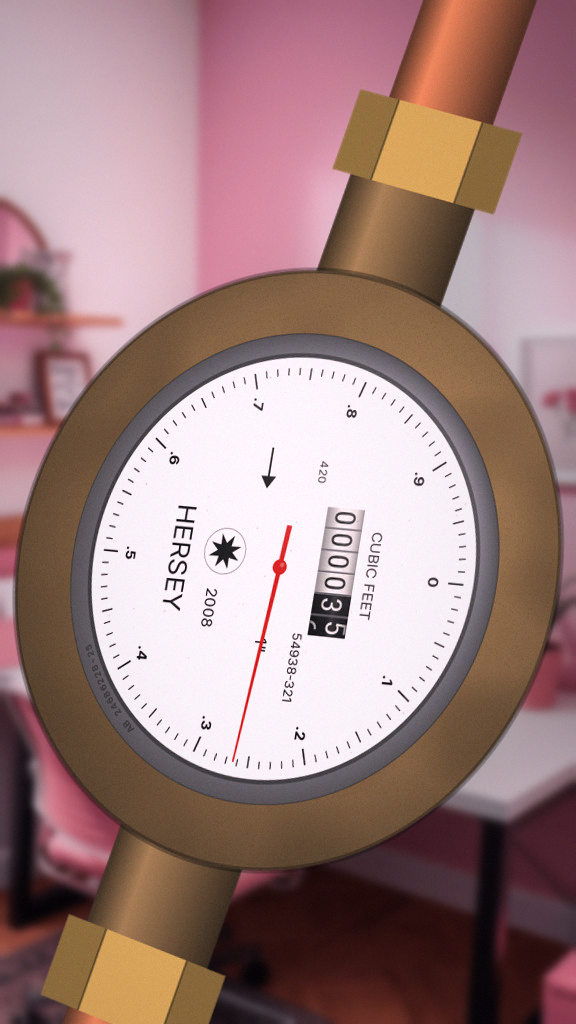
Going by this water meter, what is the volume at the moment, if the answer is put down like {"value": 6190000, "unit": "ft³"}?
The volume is {"value": 35.26, "unit": "ft³"}
